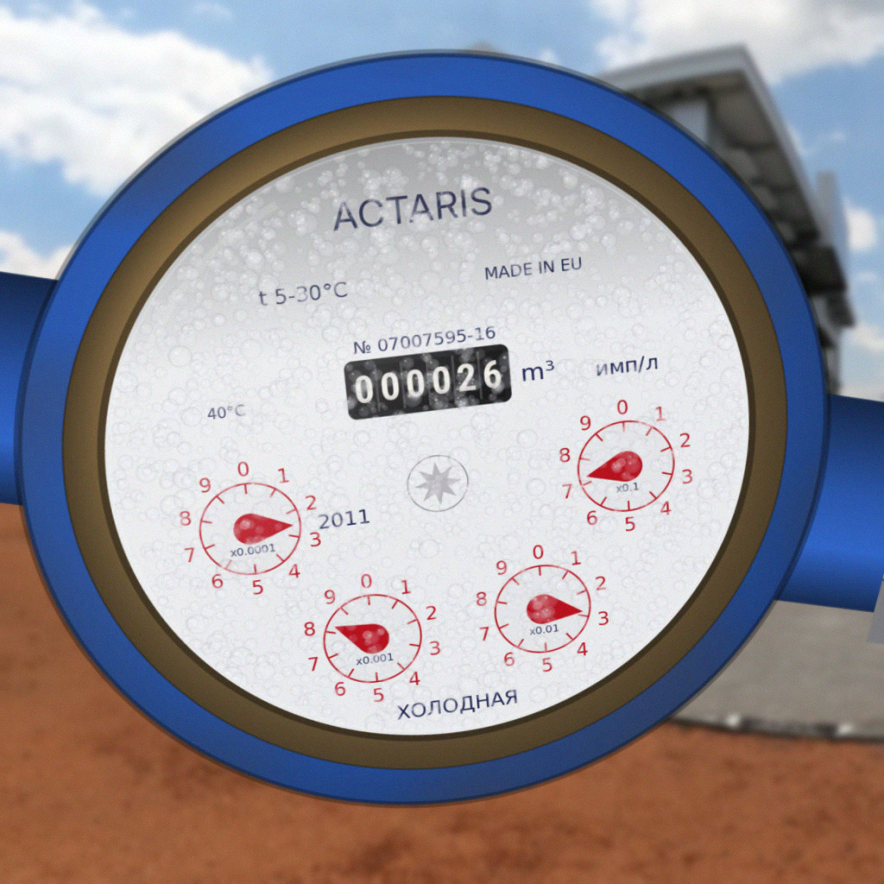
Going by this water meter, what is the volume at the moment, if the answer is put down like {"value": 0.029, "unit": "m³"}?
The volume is {"value": 26.7282, "unit": "m³"}
